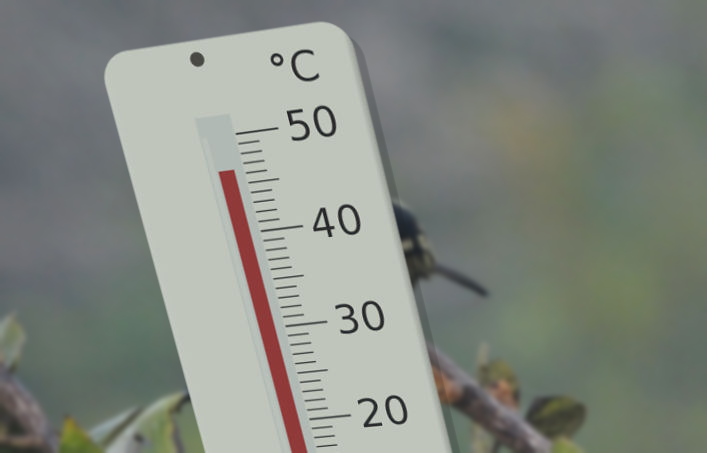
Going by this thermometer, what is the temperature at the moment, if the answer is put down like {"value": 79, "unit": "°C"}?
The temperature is {"value": 46.5, "unit": "°C"}
